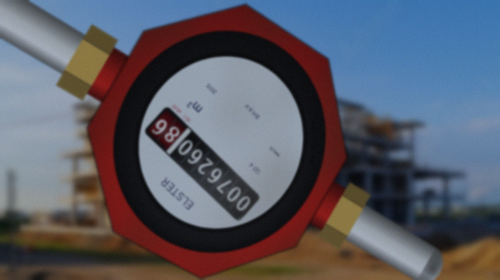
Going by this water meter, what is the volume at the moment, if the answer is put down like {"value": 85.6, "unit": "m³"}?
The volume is {"value": 76260.86, "unit": "m³"}
